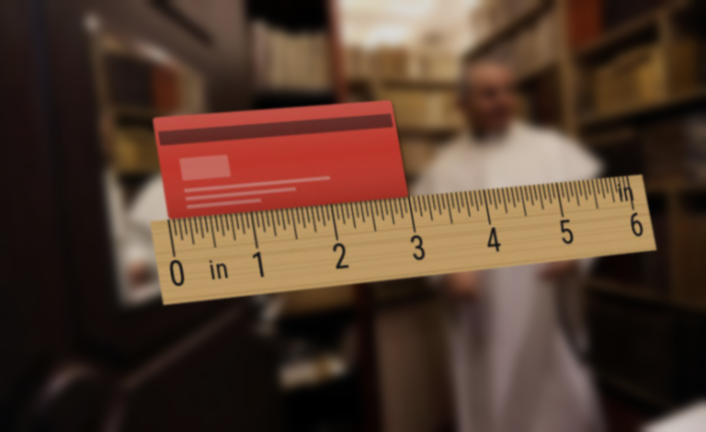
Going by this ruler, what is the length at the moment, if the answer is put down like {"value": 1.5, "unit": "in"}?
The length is {"value": 3, "unit": "in"}
